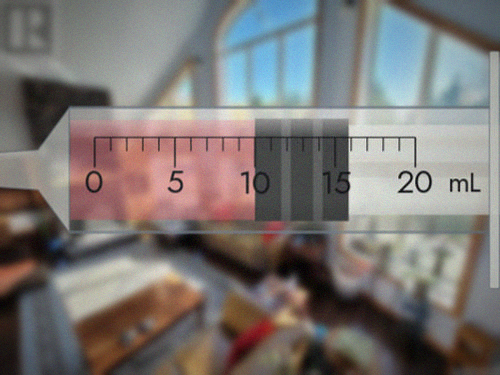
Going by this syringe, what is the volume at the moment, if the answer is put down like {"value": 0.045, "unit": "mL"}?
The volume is {"value": 10, "unit": "mL"}
